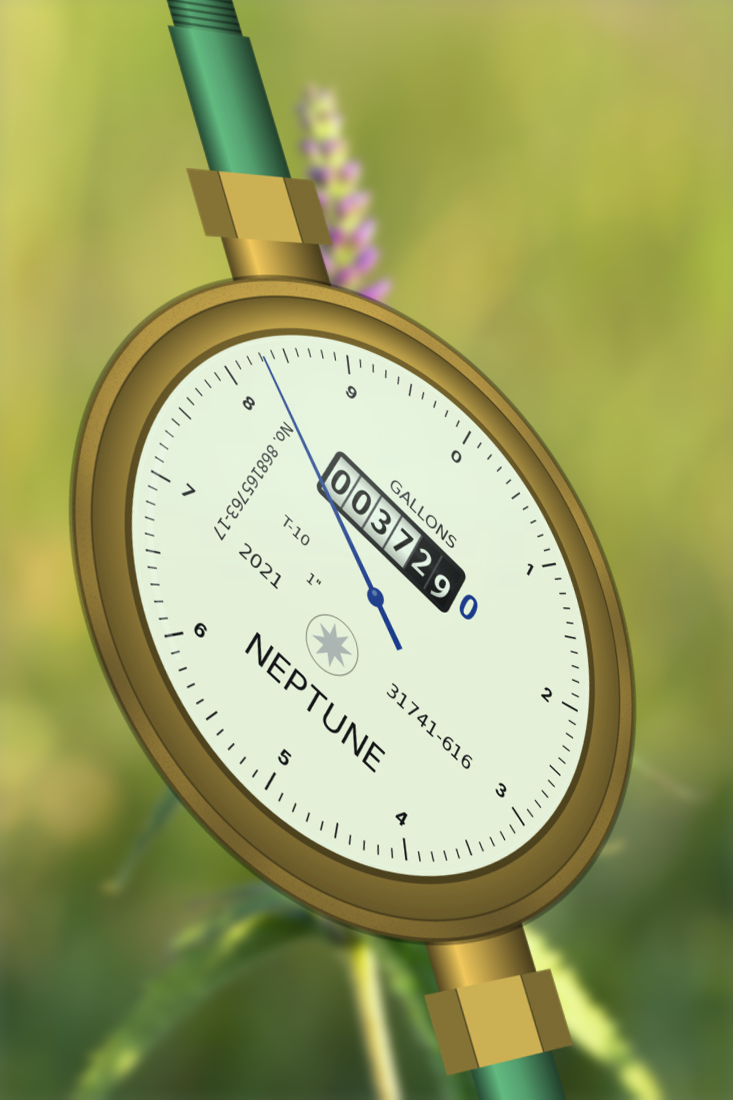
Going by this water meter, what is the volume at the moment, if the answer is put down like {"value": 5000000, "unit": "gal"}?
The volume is {"value": 37288.3, "unit": "gal"}
